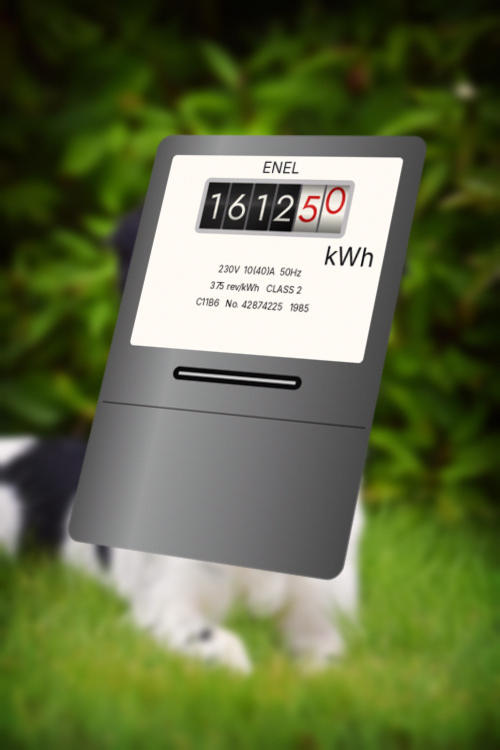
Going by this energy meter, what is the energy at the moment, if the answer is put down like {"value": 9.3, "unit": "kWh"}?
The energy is {"value": 1612.50, "unit": "kWh"}
